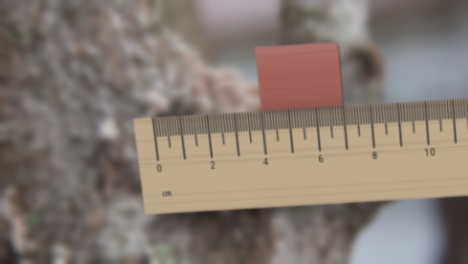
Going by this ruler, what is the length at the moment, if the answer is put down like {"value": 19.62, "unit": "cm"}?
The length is {"value": 3, "unit": "cm"}
